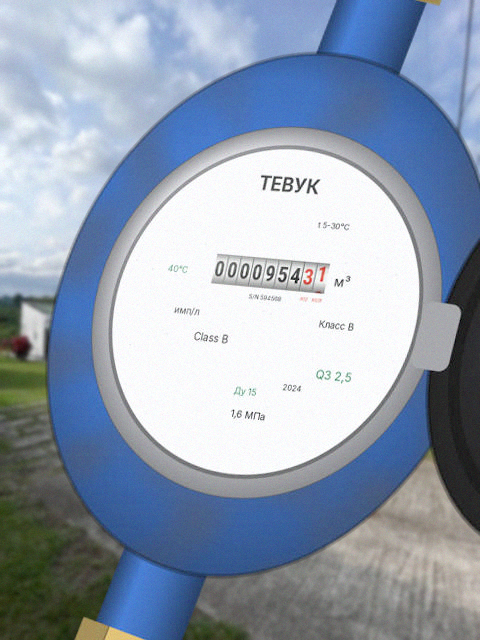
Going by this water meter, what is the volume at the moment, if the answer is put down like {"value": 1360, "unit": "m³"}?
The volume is {"value": 954.31, "unit": "m³"}
